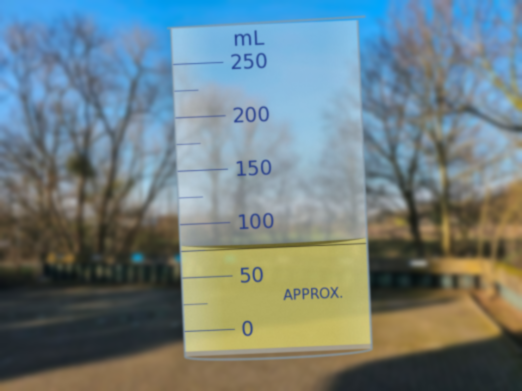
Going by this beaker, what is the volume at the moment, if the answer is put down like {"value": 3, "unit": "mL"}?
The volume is {"value": 75, "unit": "mL"}
